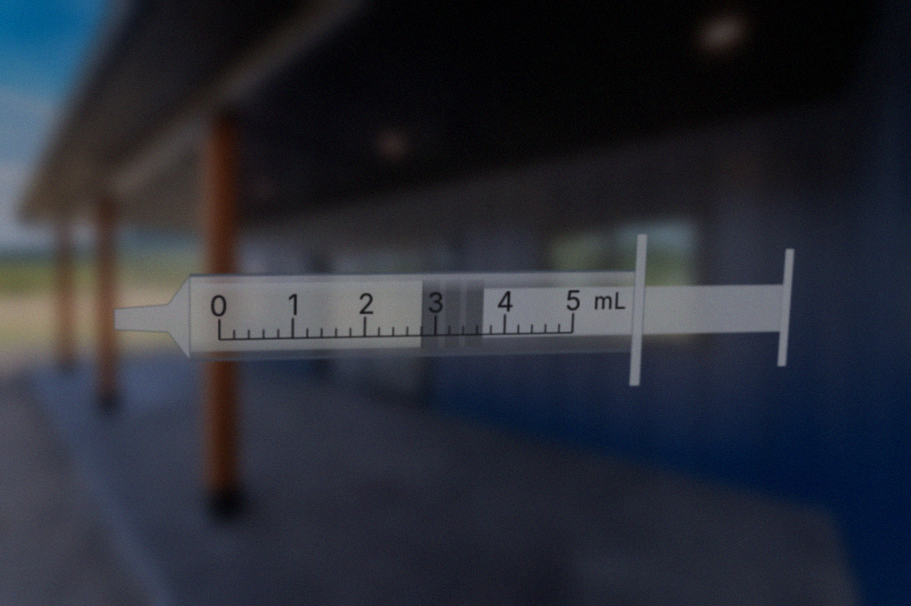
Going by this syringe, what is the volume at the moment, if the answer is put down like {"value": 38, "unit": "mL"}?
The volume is {"value": 2.8, "unit": "mL"}
